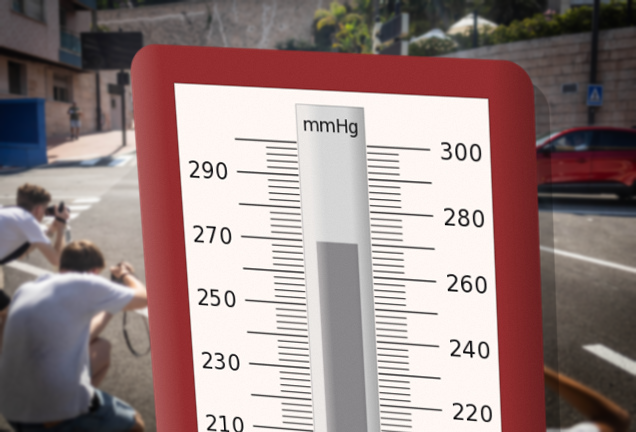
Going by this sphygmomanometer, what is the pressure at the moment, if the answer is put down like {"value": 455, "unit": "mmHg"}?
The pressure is {"value": 270, "unit": "mmHg"}
